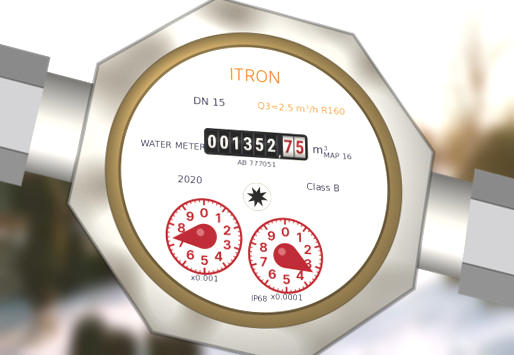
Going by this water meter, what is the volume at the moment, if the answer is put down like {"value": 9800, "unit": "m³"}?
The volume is {"value": 1352.7573, "unit": "m³"}
